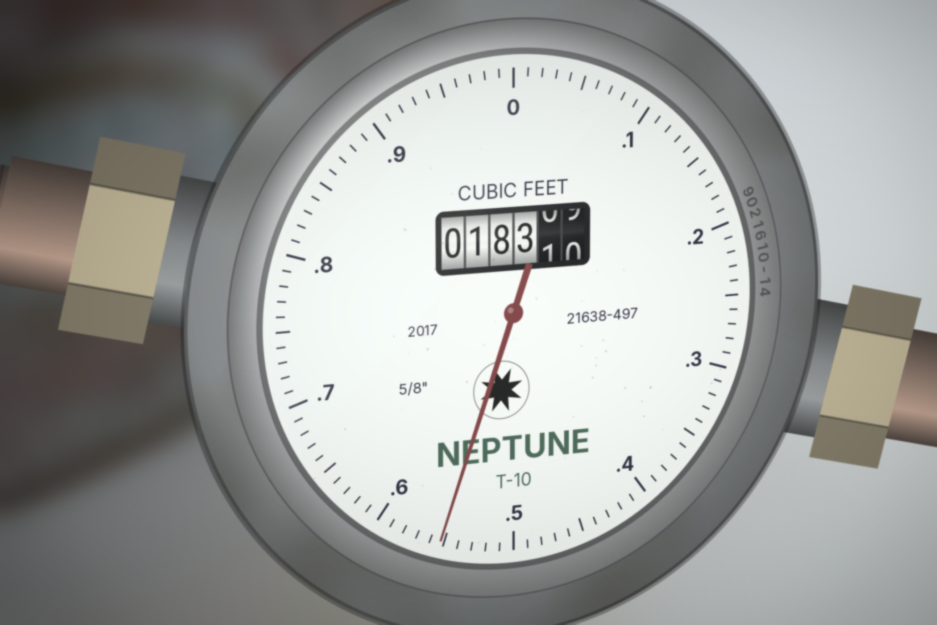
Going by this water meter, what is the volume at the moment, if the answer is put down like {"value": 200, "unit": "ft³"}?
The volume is {"value": 18309.55, "unit": "ft³"}
